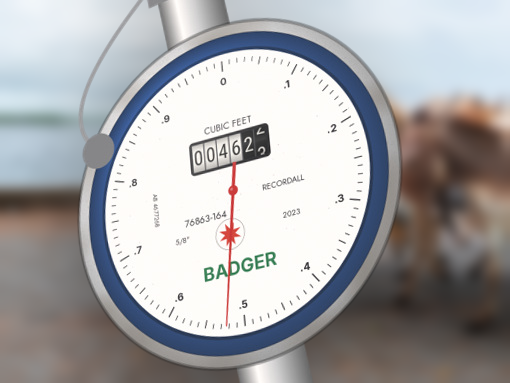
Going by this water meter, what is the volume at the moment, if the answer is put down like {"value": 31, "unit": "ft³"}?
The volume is {"value": 4622.52, "unit": "ft³"}
